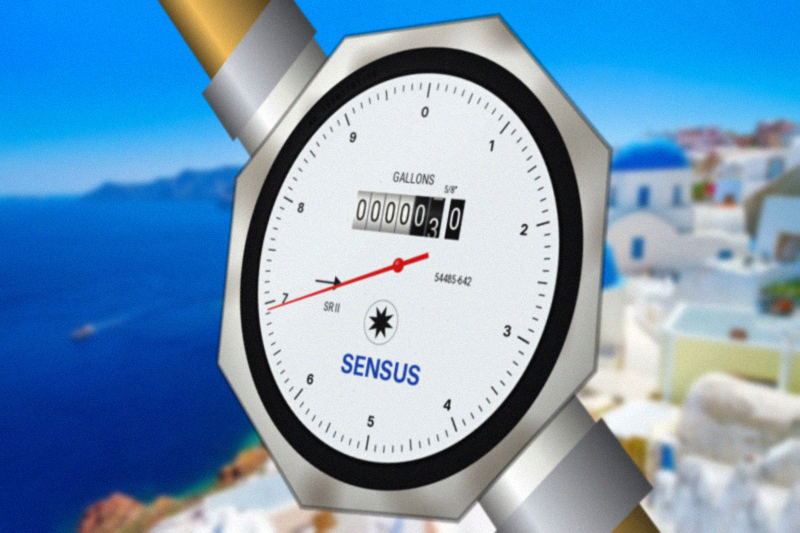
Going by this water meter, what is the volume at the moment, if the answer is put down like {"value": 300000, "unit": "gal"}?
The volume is {"value": 26.9, "unit": "gal"}
